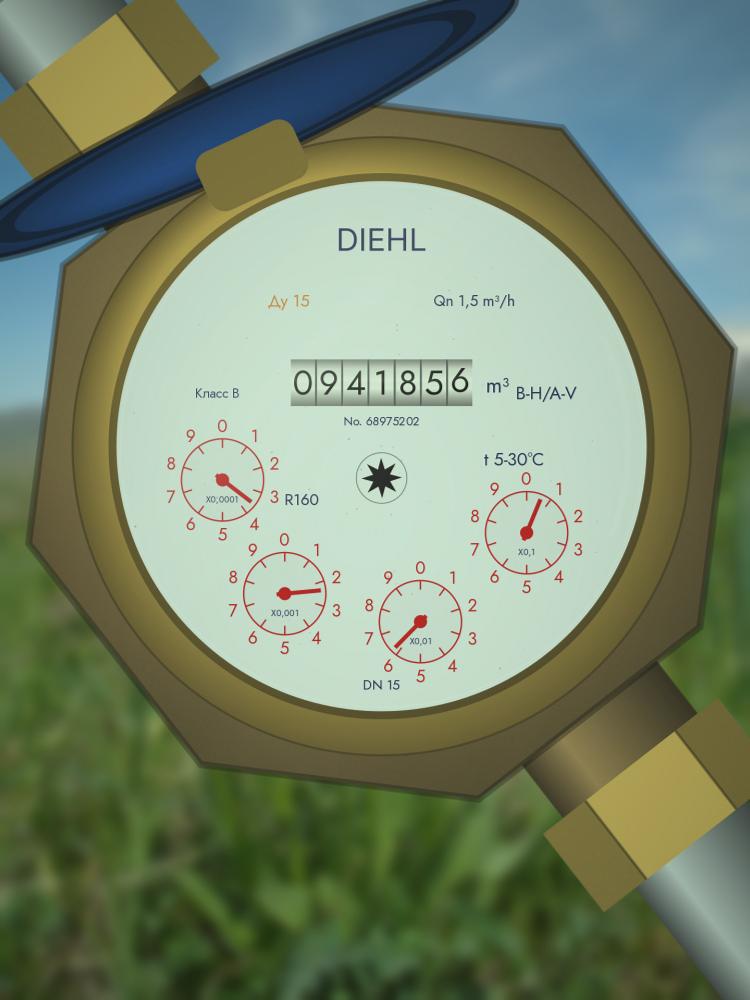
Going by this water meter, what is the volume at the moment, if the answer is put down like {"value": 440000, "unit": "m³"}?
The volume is {"value": 941856.0623, "unit": "m³"}
